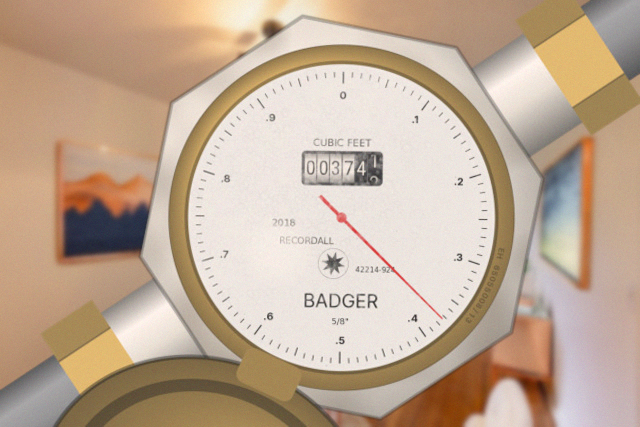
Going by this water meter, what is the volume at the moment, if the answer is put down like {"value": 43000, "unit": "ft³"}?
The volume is {"value": 3741.37, "unit": "ft³"}
